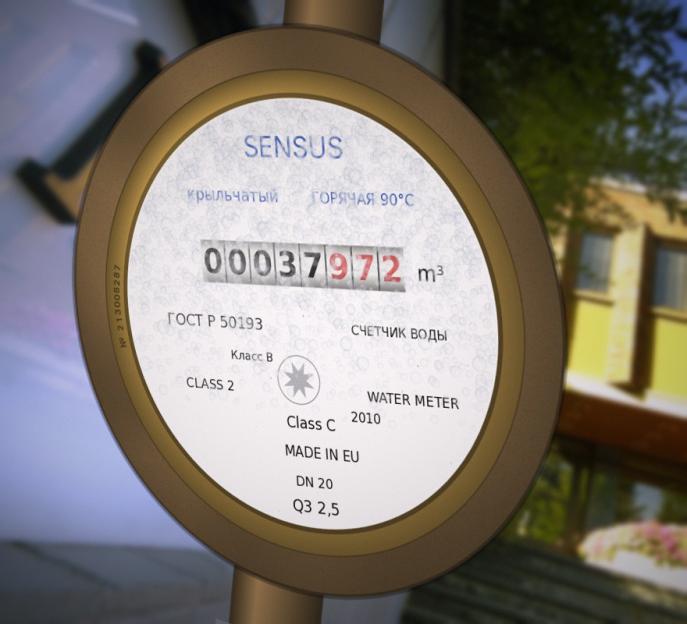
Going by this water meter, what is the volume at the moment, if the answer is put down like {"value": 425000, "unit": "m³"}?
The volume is {"value": 37.972, "unit": "m³"}
